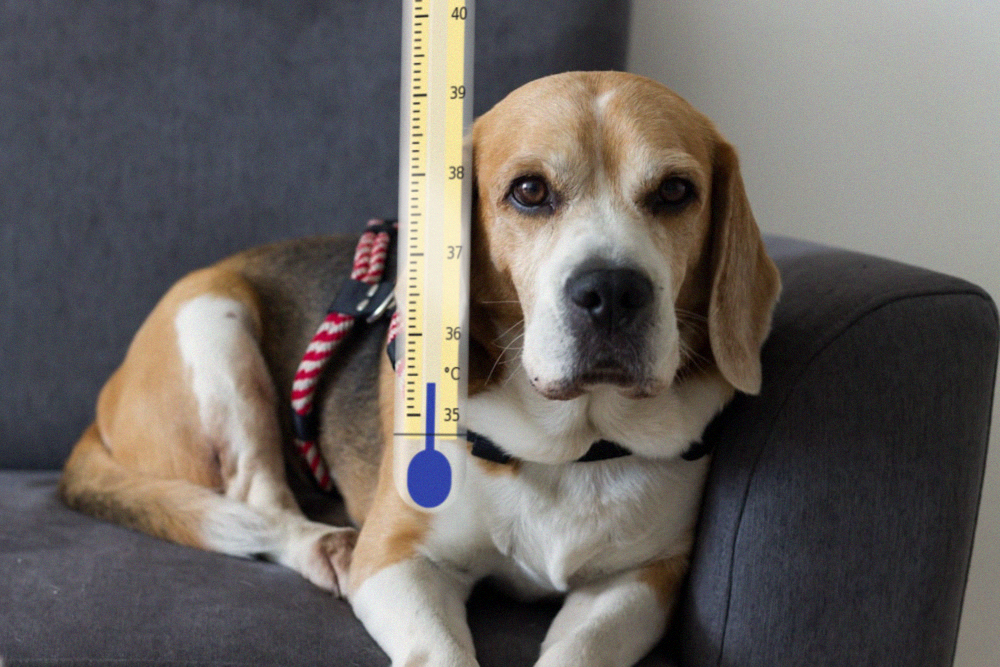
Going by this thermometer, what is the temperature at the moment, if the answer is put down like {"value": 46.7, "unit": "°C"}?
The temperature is {"value": 35.4, "unit": "°C"}
